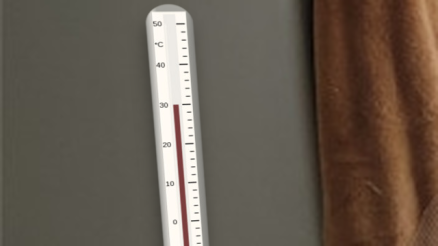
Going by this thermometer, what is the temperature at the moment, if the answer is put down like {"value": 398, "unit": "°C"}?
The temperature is {"value": 30, "unit": "°C"}
